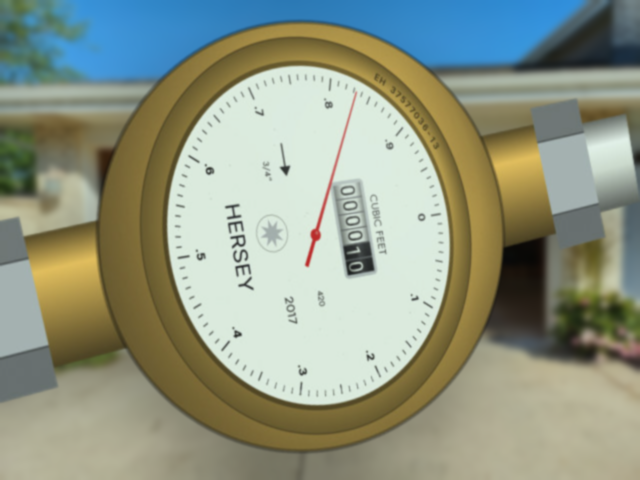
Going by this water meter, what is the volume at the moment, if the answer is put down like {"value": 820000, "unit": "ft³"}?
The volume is {"value": 9.83, "unit": "ft³"}
